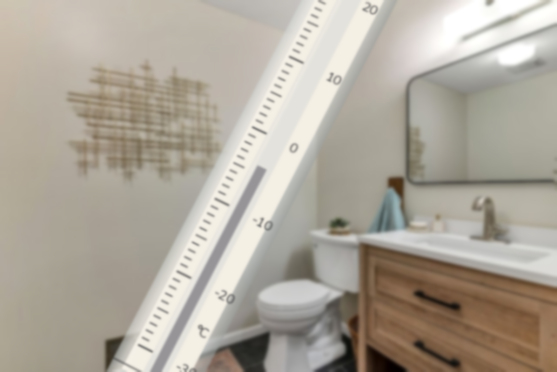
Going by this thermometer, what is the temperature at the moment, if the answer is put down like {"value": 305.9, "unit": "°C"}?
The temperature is {"value": -4, "unit": "°C"}
